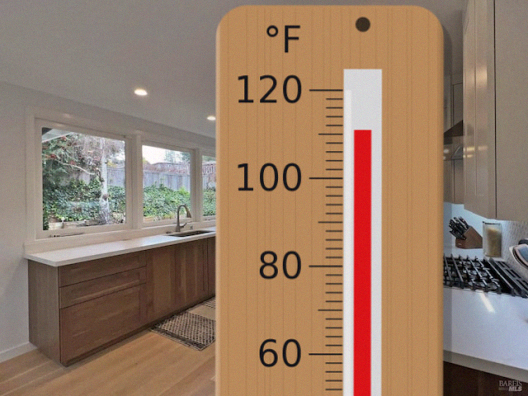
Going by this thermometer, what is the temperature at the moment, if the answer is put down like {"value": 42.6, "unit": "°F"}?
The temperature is {"value": 111, "unit": "°F"}
